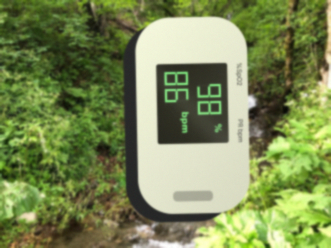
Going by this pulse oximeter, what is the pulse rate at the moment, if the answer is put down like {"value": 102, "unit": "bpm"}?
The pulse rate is {"value": 86, "unit": "bpm"}
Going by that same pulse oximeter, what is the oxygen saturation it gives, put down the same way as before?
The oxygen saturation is {"value": 98, "unit": "%"}
